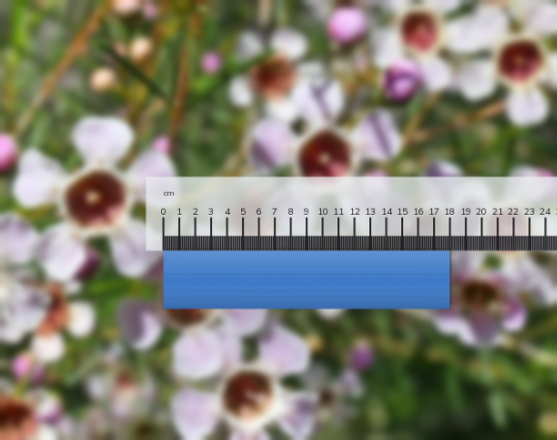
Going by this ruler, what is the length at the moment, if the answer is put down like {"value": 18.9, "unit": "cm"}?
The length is {"value": 18, "unit": "cm"}
